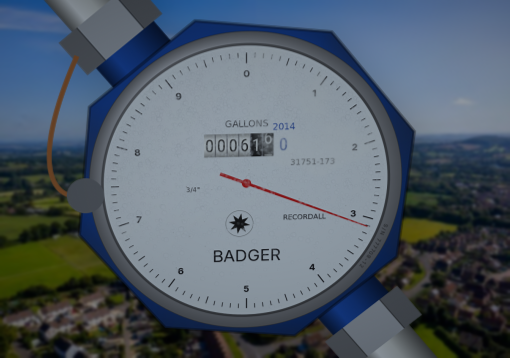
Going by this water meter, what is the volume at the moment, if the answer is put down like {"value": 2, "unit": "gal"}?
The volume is {"value": 6163.1, "unit": "gal"}
